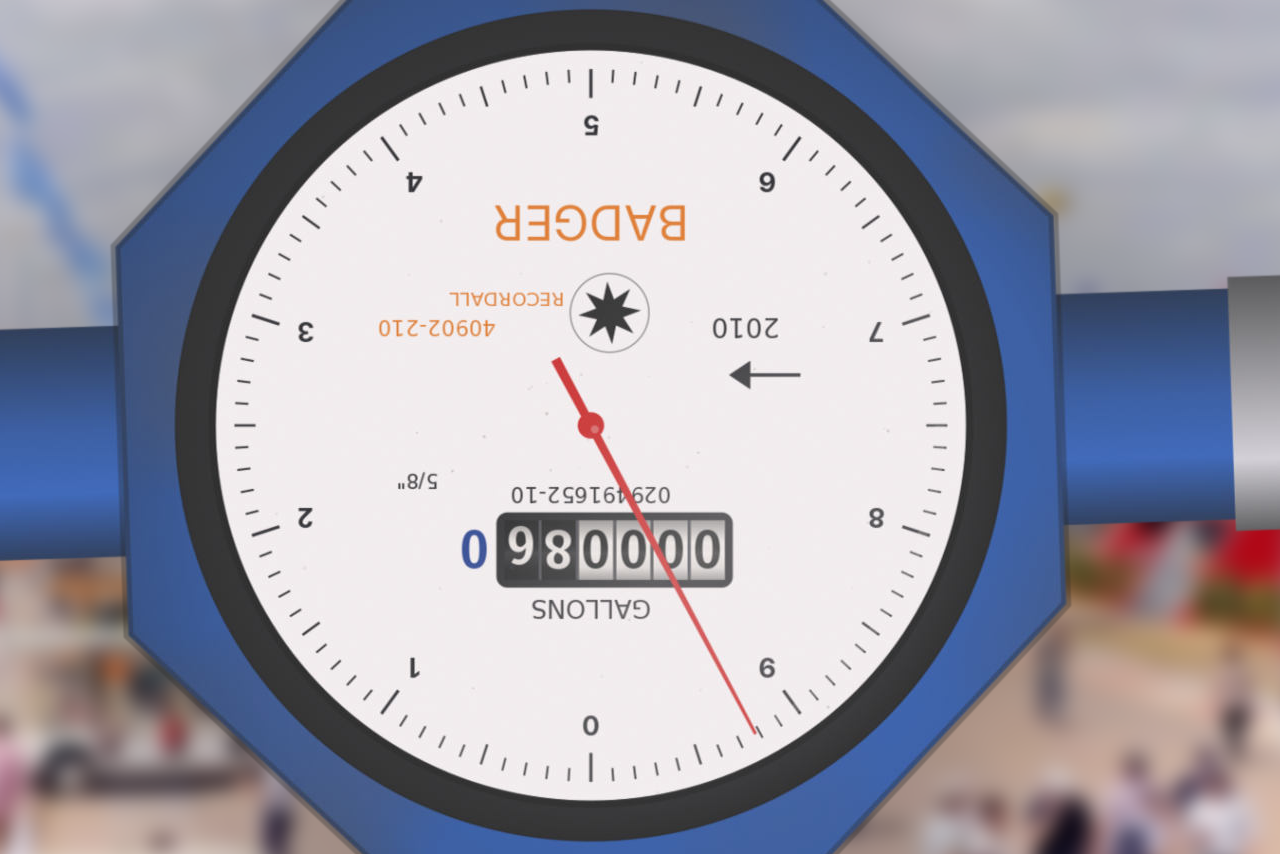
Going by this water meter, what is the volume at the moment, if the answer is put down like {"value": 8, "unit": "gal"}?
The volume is {"value": 859.2, "unit": "gal"}
